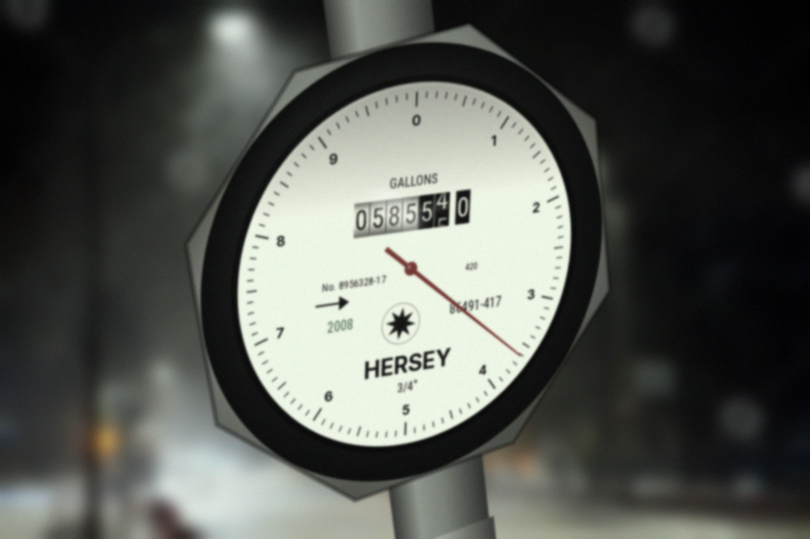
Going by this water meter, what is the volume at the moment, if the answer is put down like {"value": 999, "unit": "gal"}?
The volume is {"value": 585543.6, "unit": "gal"}
